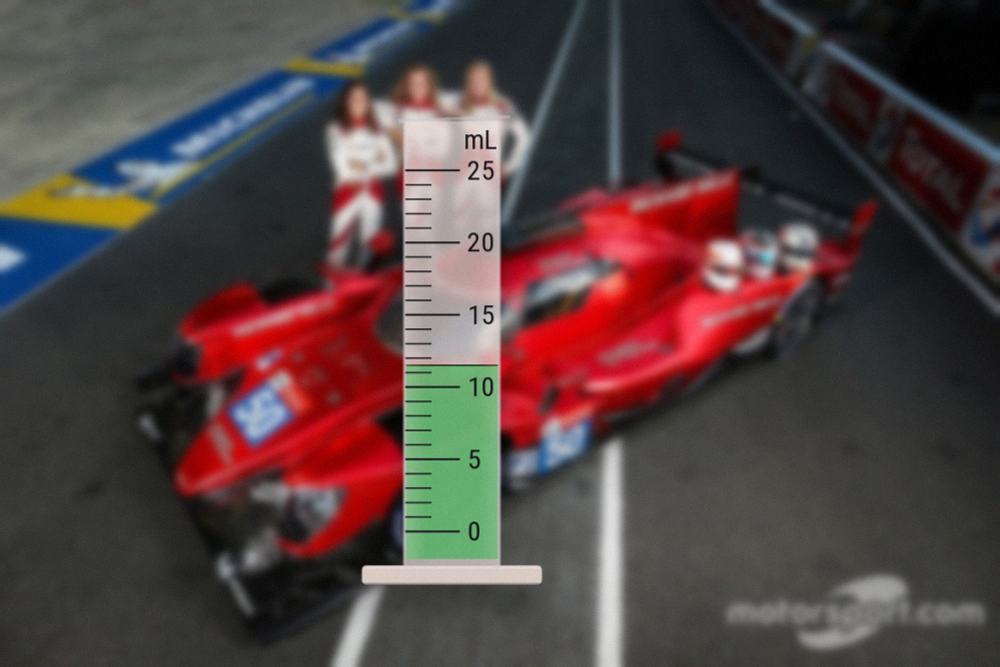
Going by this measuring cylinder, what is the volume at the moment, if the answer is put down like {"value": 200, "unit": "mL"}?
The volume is {"value": 11.5, "unit": "mL"}
